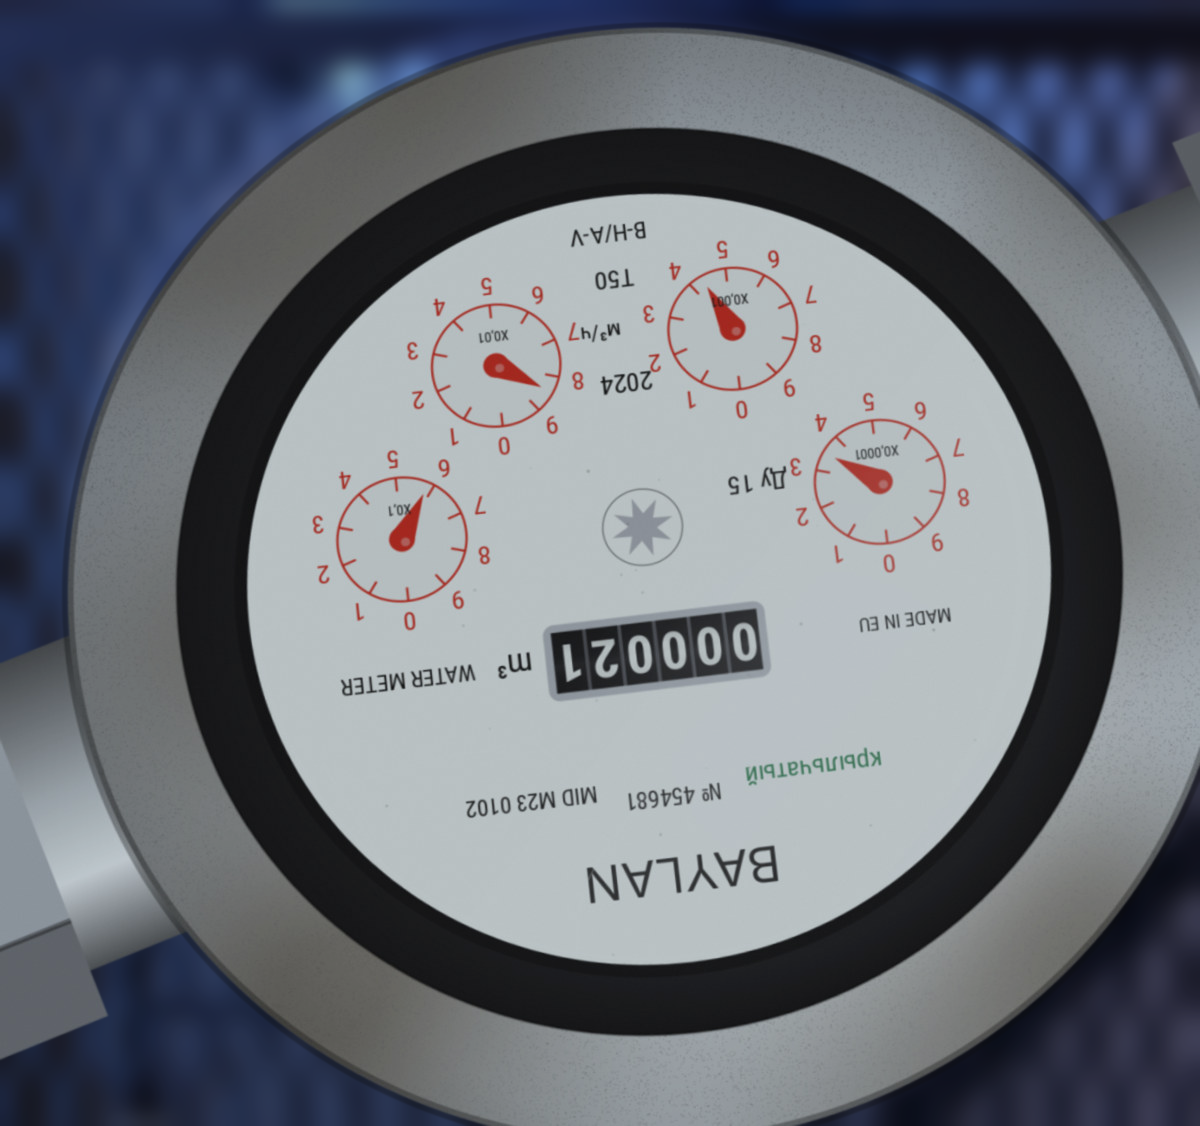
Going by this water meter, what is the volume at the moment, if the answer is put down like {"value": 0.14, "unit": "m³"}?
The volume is {"value": 21.5843, "unit": "m³"}
